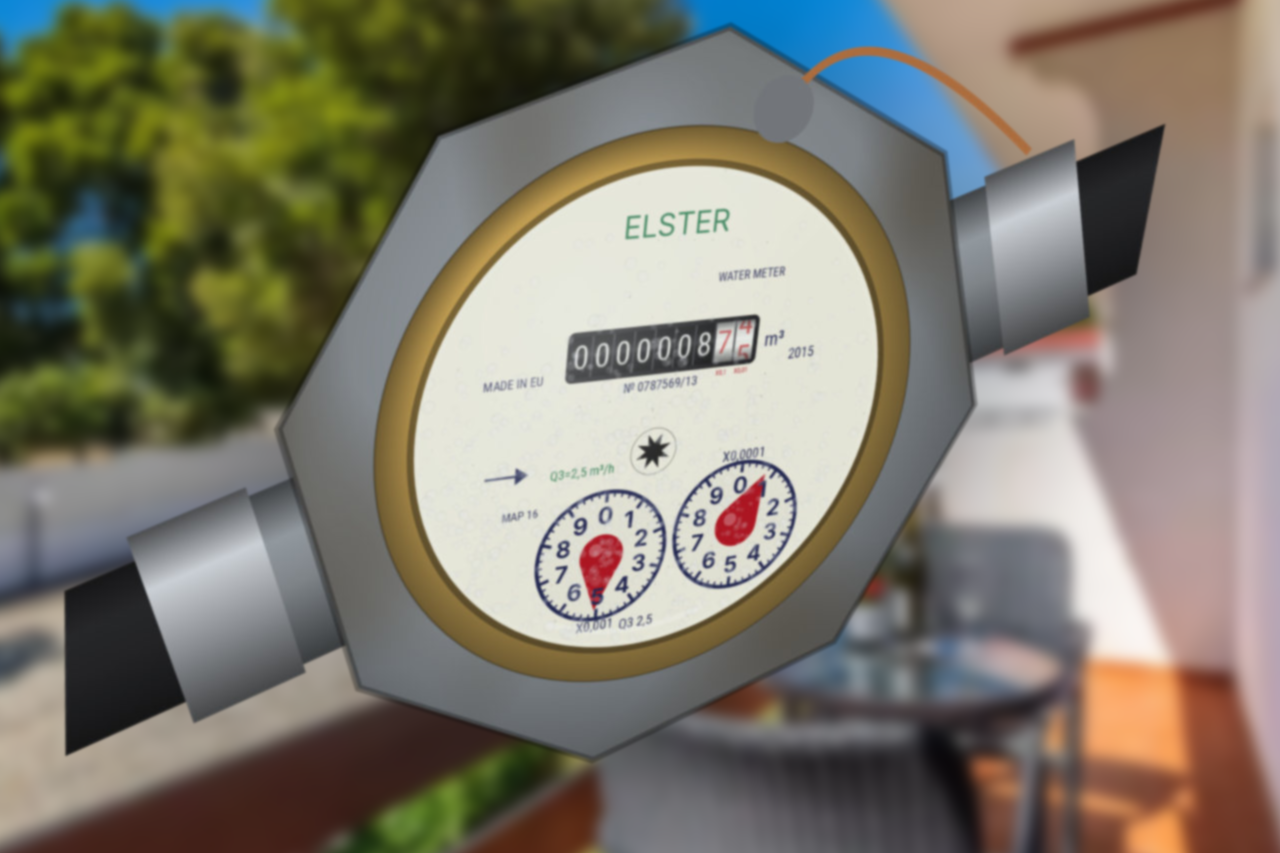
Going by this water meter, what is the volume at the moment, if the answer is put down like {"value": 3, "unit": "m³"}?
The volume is {"value": 8.7450, "unit": "m³"}
